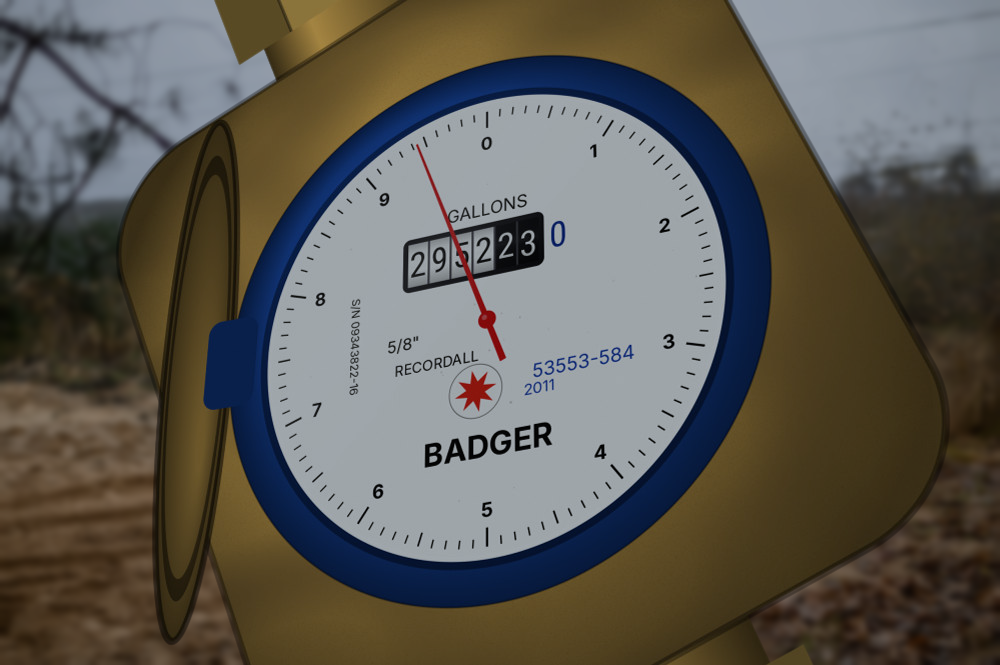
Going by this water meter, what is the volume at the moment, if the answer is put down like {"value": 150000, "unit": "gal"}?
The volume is {"value": 2952229.4, "unit": "gal"}
